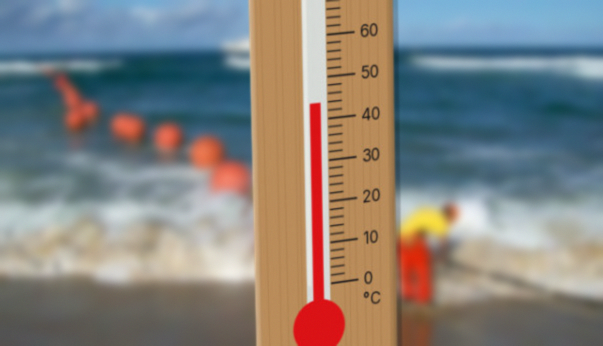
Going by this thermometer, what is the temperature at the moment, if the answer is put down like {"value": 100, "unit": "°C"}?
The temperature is {"value": 44, "unit": "°C"}
